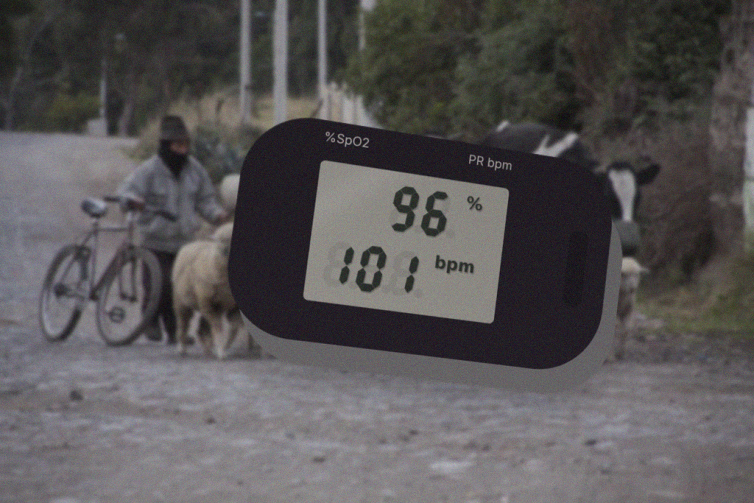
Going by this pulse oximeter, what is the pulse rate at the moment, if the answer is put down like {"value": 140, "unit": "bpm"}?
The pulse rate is {"value": 101, "unit": "bpm"}
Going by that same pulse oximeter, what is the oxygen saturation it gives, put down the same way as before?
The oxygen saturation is {"value": 96, "unit": "%"}
